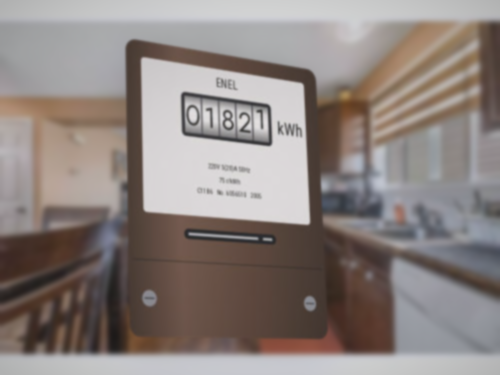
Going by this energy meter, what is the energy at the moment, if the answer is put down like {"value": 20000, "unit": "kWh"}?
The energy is {"value": 1821, "unit": "kWh"}
